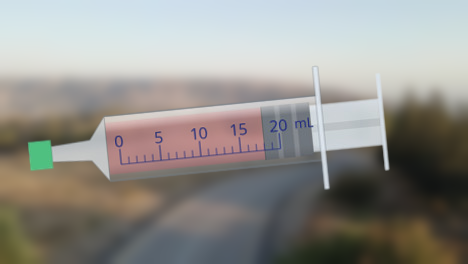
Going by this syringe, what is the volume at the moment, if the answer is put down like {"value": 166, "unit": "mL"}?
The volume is {"value": 18, "unit": "mL"}
